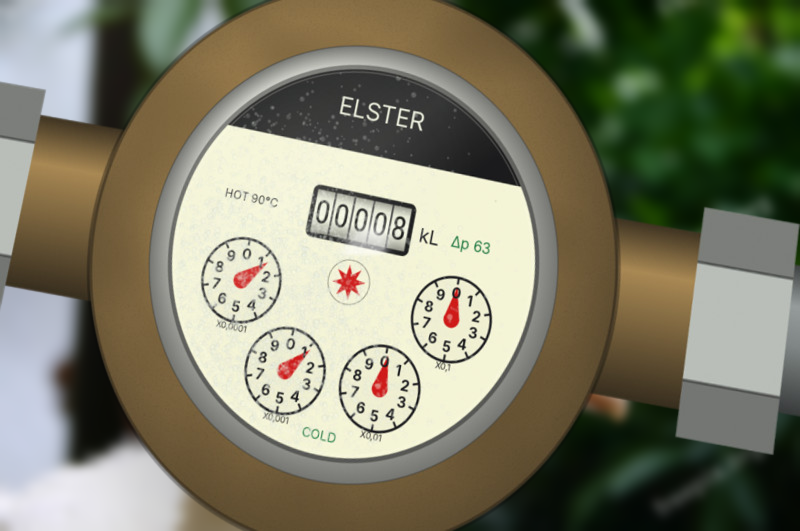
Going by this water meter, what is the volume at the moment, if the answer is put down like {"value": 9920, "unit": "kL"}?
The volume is {"value": 8.0011, "unit": "kL"}
